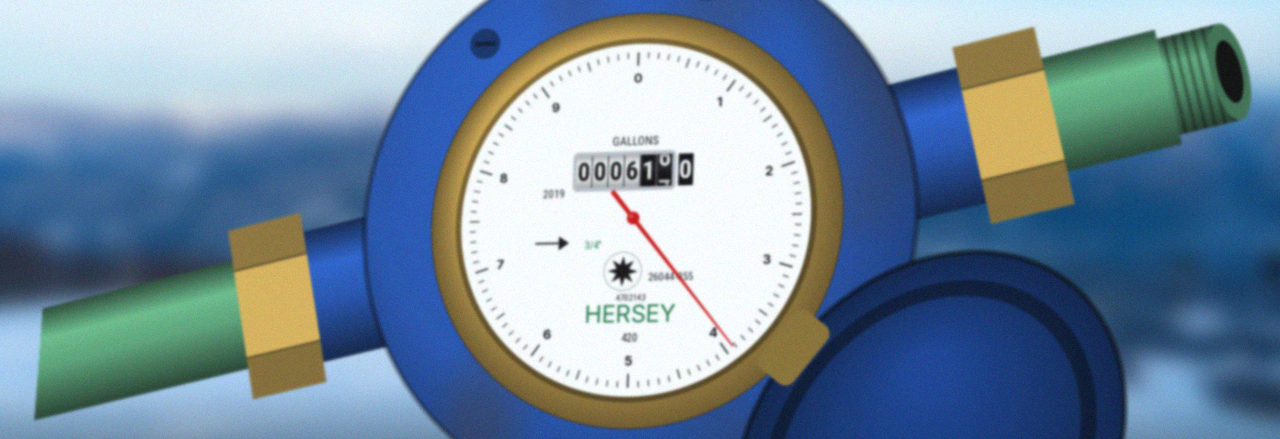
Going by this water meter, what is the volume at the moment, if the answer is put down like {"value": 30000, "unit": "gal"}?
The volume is {"value": 6163.9, "unit": "gal"}
